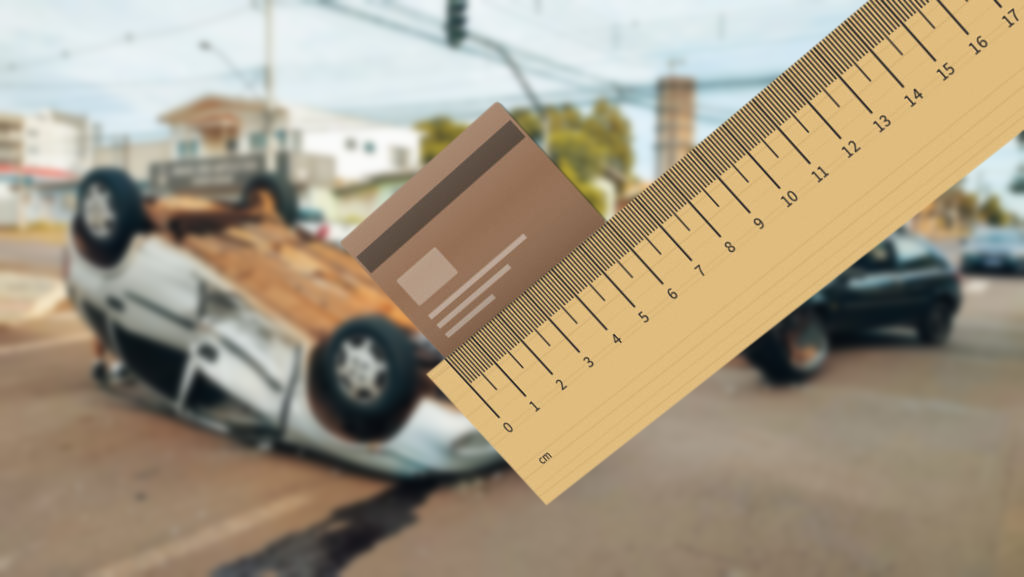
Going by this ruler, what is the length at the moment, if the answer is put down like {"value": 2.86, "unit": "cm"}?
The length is {"value": 6, "unit": "cm"}
